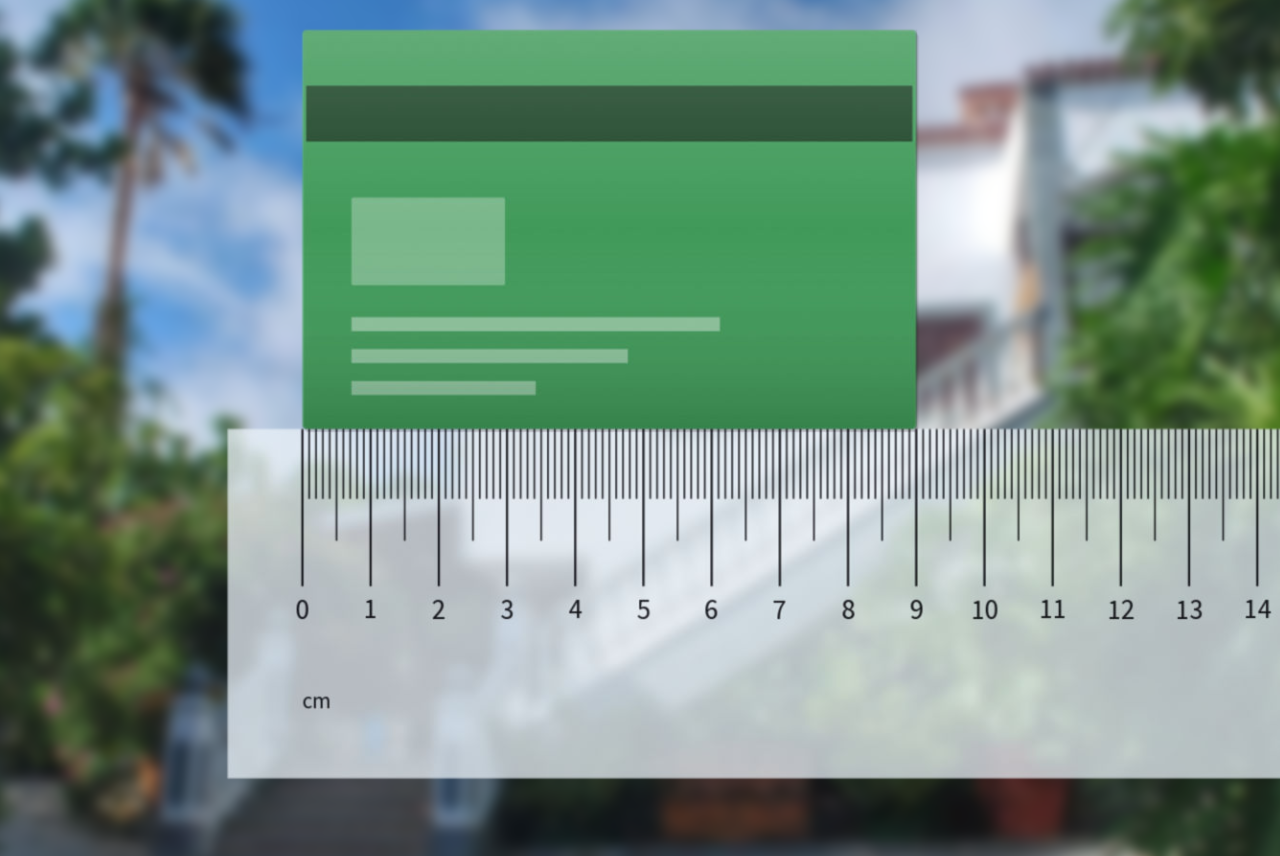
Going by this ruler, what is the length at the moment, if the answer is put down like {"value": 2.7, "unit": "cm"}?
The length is {"value": 9, "unit": "cm"}
